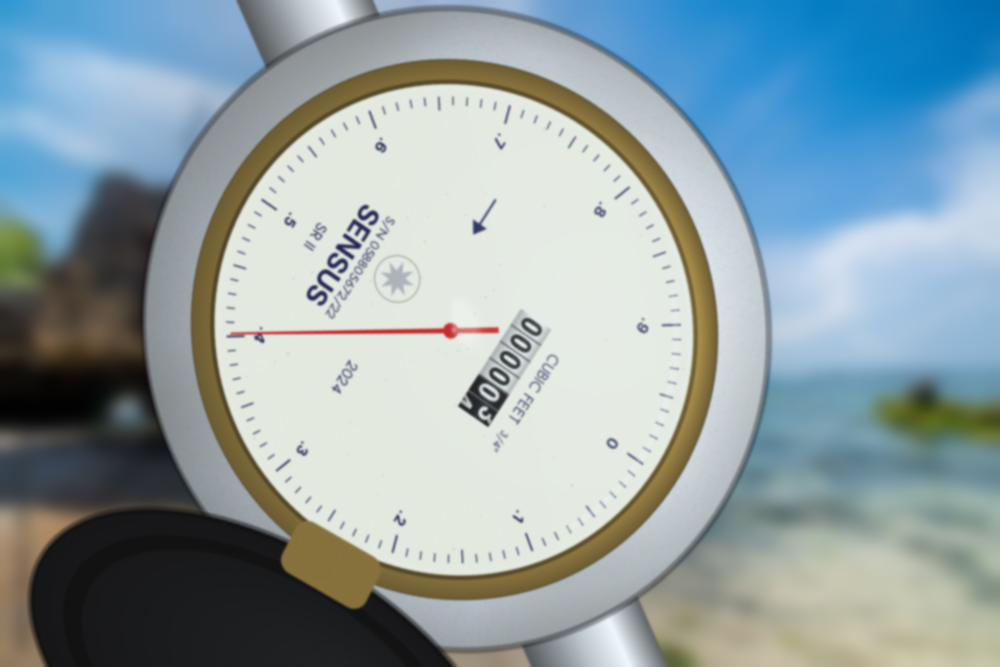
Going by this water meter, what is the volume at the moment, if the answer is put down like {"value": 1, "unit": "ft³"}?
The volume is {"value": 3.40, "unit": "ft³"}
